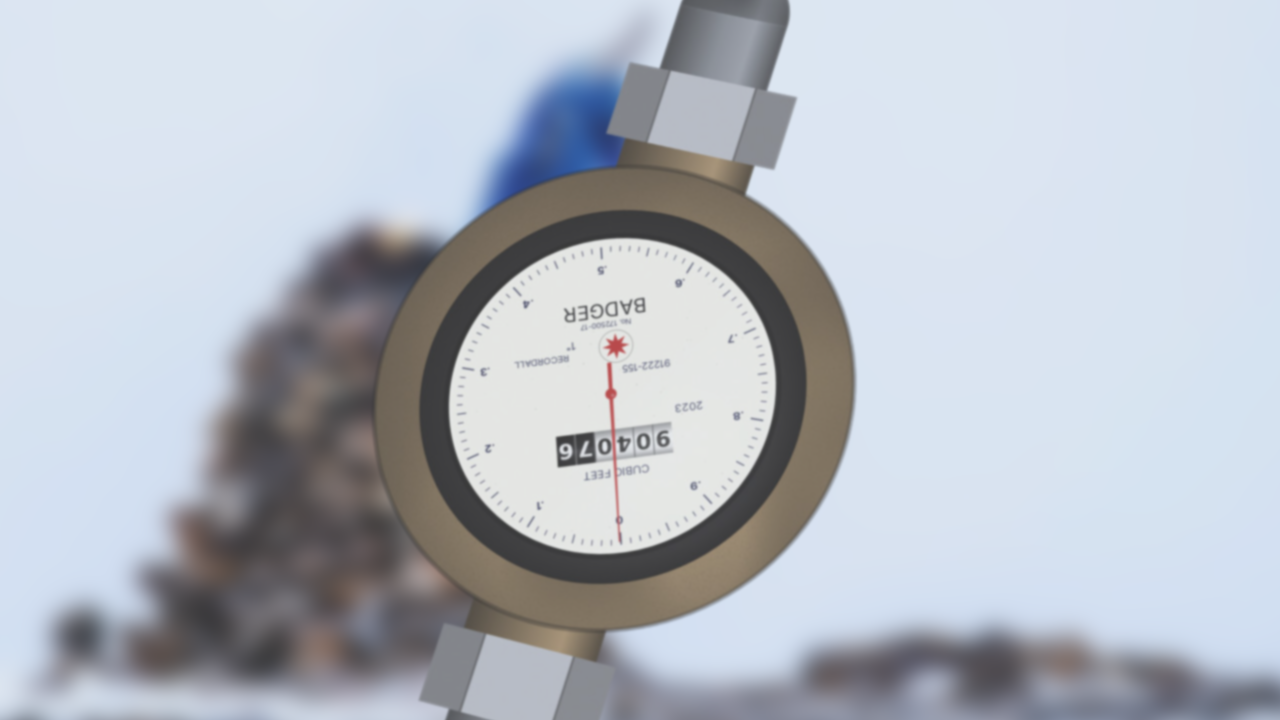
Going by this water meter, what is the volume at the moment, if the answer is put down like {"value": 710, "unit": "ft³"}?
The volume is {"value": 904076.00, "unit": "ft³"}
